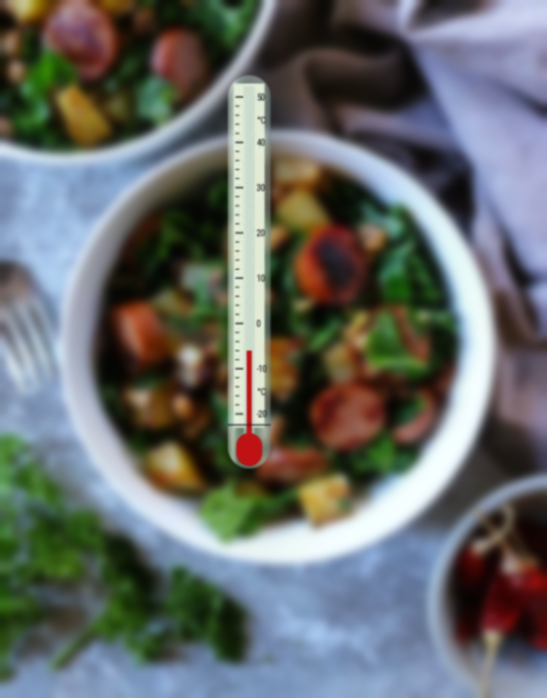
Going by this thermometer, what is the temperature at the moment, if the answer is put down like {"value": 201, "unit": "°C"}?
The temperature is {"value": -6, "unit": "°C"}
